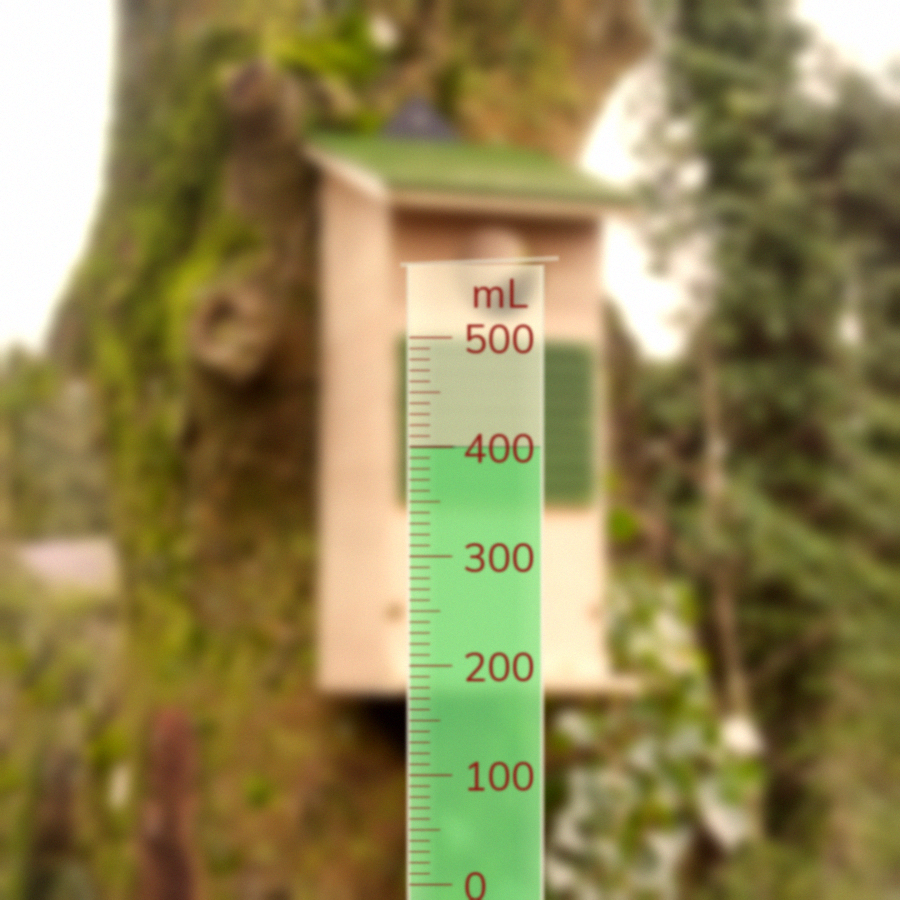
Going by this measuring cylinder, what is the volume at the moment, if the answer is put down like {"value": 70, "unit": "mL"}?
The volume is {"value": 400, "unit": "mL"}
